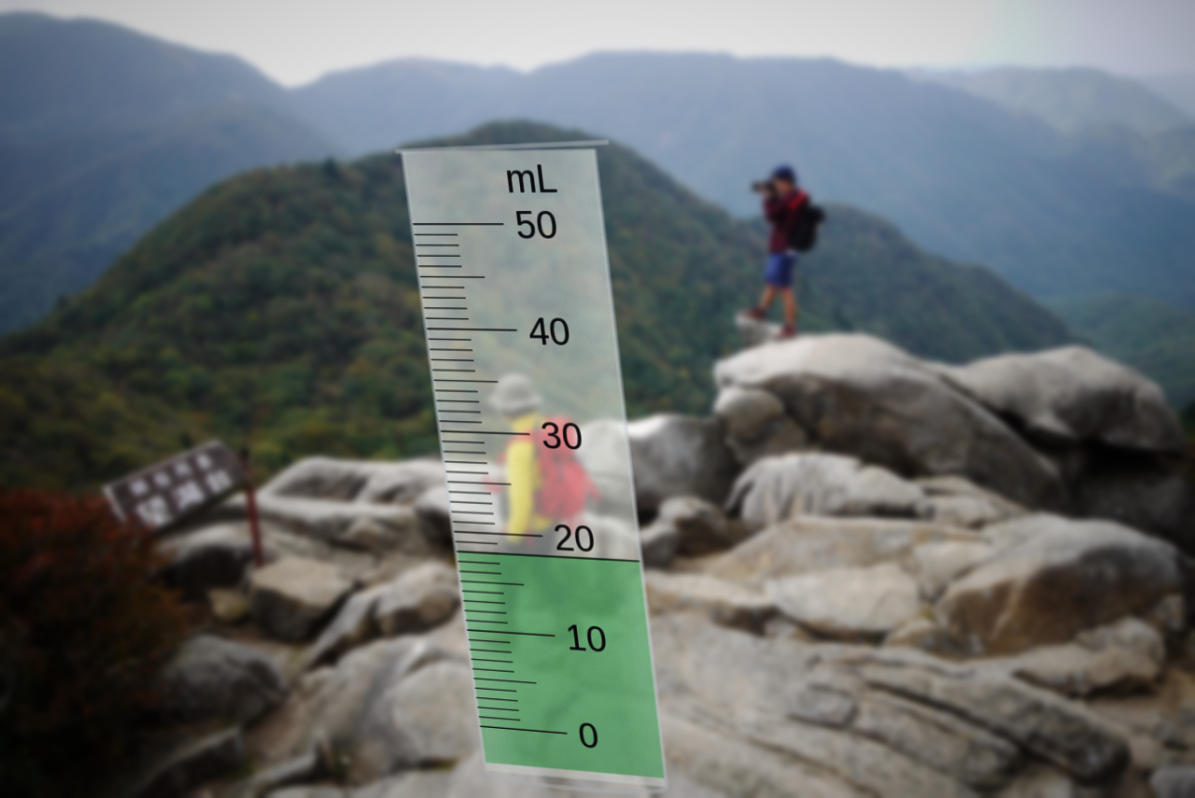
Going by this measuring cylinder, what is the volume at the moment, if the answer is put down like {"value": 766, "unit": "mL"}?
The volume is {"value": 18, "unit": "mL"}
